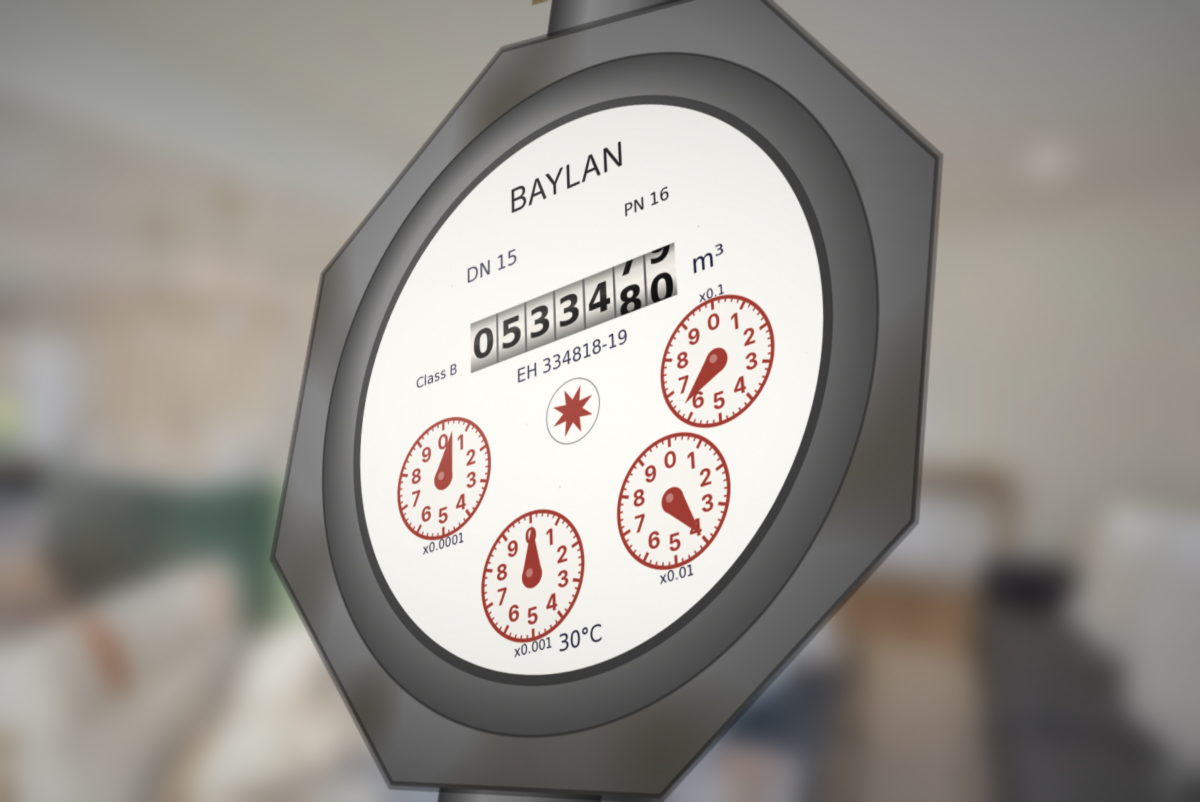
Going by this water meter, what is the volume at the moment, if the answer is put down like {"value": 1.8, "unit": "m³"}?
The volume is {"value": 533479.6400, "unit": "m³"}
